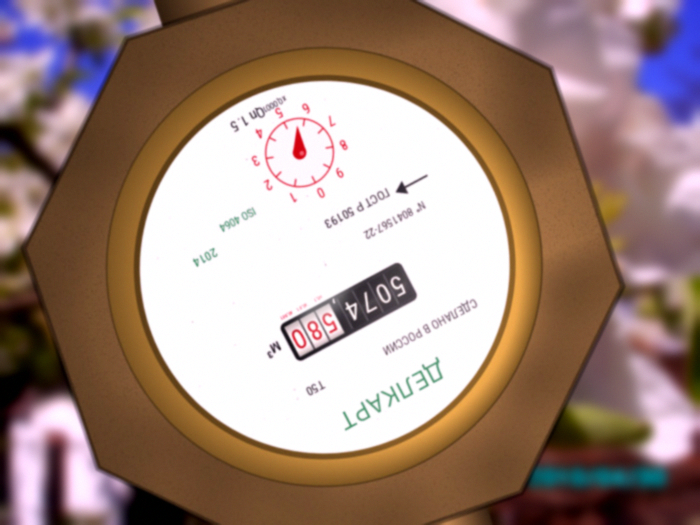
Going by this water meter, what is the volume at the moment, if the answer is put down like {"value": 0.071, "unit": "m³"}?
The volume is {"value": 5074.5805, "unit": "m³"}
